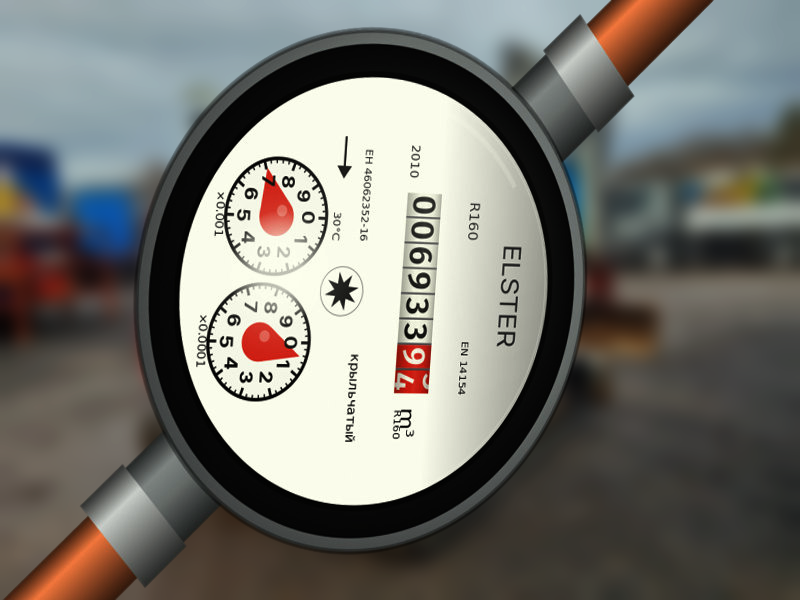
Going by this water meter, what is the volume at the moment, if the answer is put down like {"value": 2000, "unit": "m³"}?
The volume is {"value": 6933.9370, "unit": "m³"}
